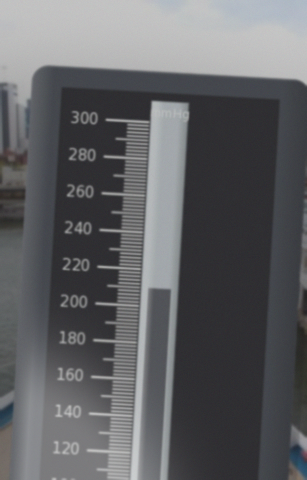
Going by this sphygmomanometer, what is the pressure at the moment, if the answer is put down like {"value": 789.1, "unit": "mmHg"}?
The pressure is {"value": 210, "unit": "mmHg"}
